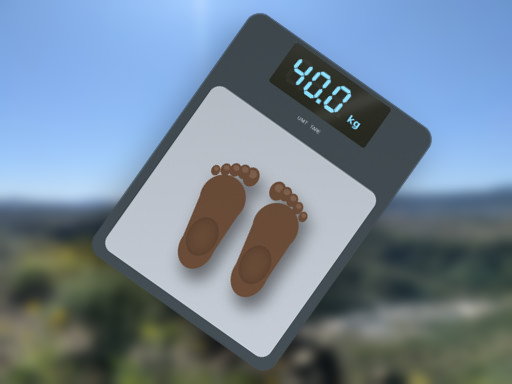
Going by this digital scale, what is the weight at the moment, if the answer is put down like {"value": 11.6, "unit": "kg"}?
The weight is {"value": 40.0, "unit": "kg"}
